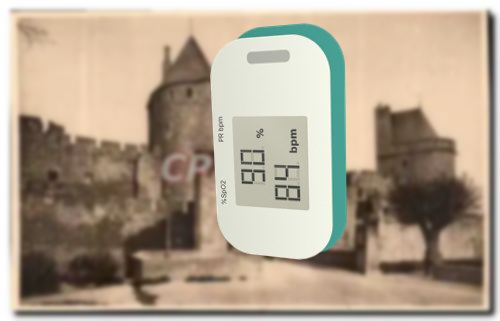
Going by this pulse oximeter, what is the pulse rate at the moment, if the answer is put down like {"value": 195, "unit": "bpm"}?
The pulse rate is {"value": 84, "unit": "bpm"}
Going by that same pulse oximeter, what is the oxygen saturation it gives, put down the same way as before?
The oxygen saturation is {"value": 90, "unit": "%"}
